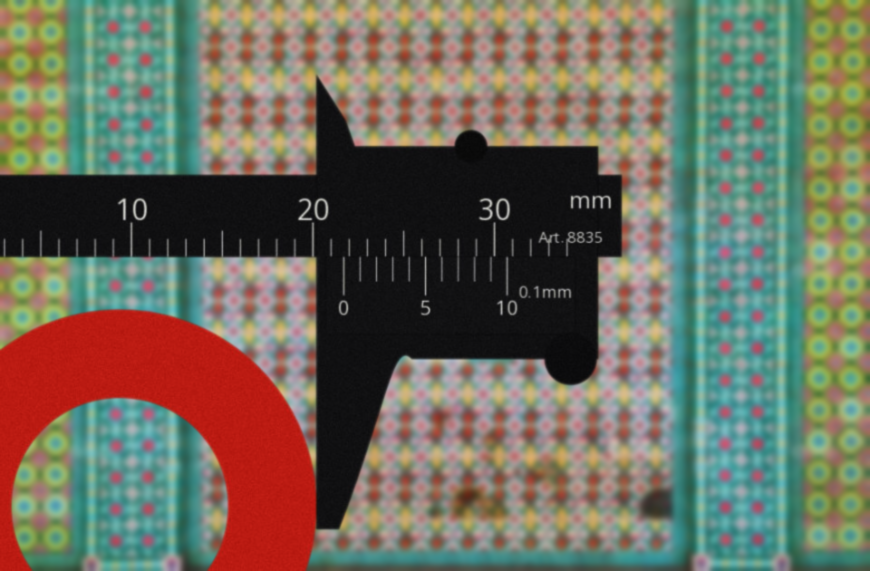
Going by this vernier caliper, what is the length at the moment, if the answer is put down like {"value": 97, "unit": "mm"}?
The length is {"value": 21.7, "unit": "mm"}
